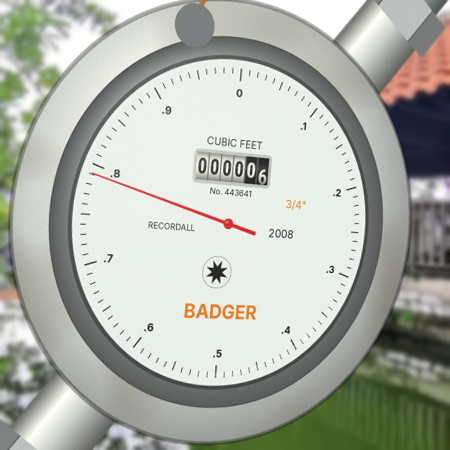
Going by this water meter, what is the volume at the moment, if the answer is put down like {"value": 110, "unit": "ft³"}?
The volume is {"value": 5.79, "unit": "ft³"}
